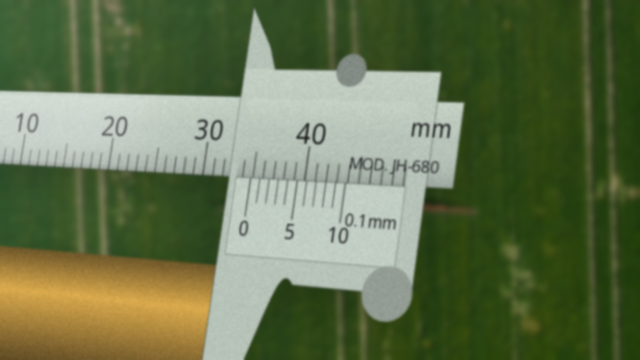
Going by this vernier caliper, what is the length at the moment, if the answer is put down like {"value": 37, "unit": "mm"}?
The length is {"value": 34.8, "unit": "mm"}
